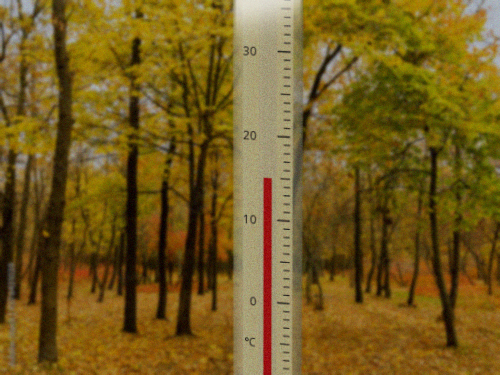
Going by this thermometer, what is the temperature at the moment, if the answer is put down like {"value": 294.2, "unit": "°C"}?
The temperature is {"value": 15, "unit": "°C"}
